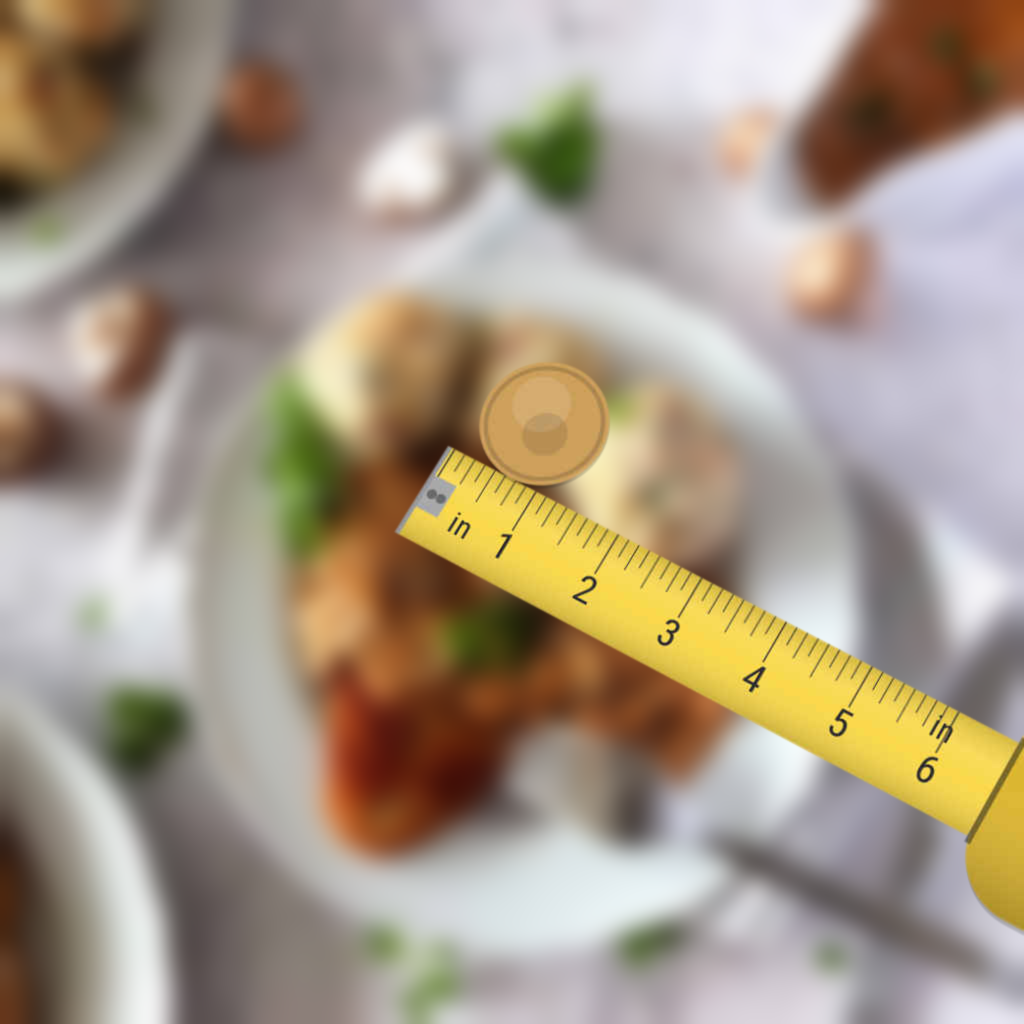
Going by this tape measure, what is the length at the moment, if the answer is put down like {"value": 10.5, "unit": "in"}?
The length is {"value": 1.375, "unit": "in"}
